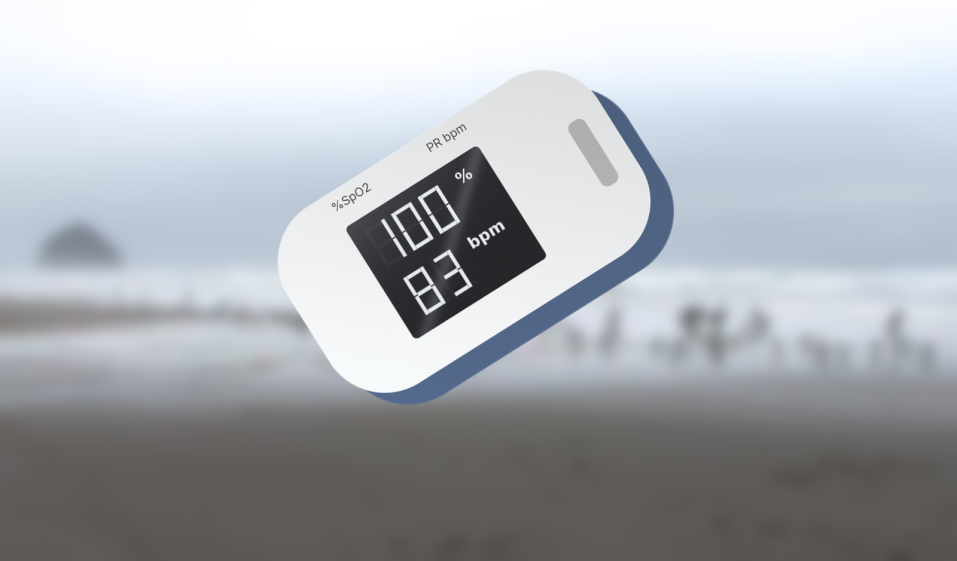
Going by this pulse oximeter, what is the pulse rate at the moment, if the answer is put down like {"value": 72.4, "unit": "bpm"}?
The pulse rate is {"value": 83, "unit": "bpm"}
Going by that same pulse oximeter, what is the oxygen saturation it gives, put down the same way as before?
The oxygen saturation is {"value": 100, "unit": "%"}
